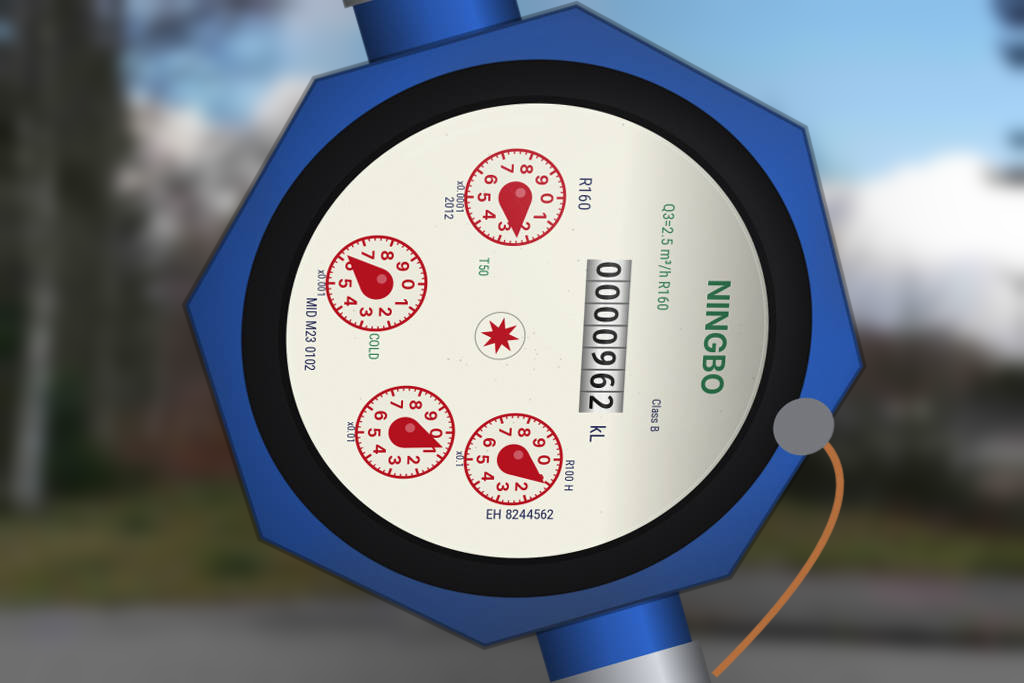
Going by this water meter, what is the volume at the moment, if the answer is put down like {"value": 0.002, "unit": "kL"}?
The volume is {"value": 962.1062, "unit": "kL"}
